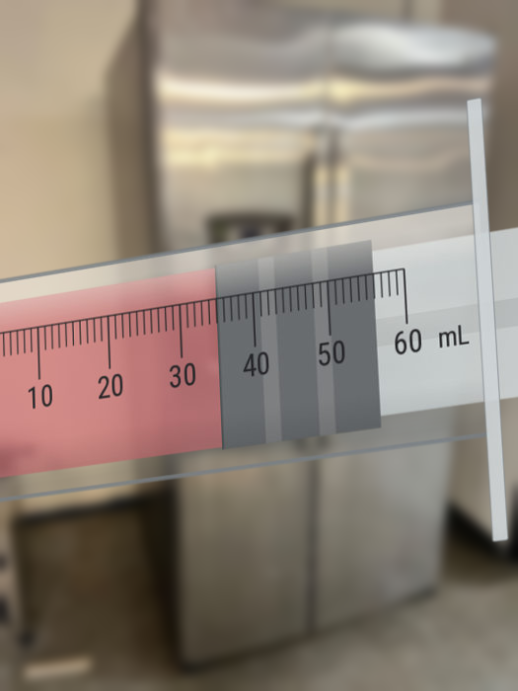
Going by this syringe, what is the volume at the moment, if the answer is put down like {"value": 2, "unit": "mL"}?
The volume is {"value": 35, "unit": "mL"}
